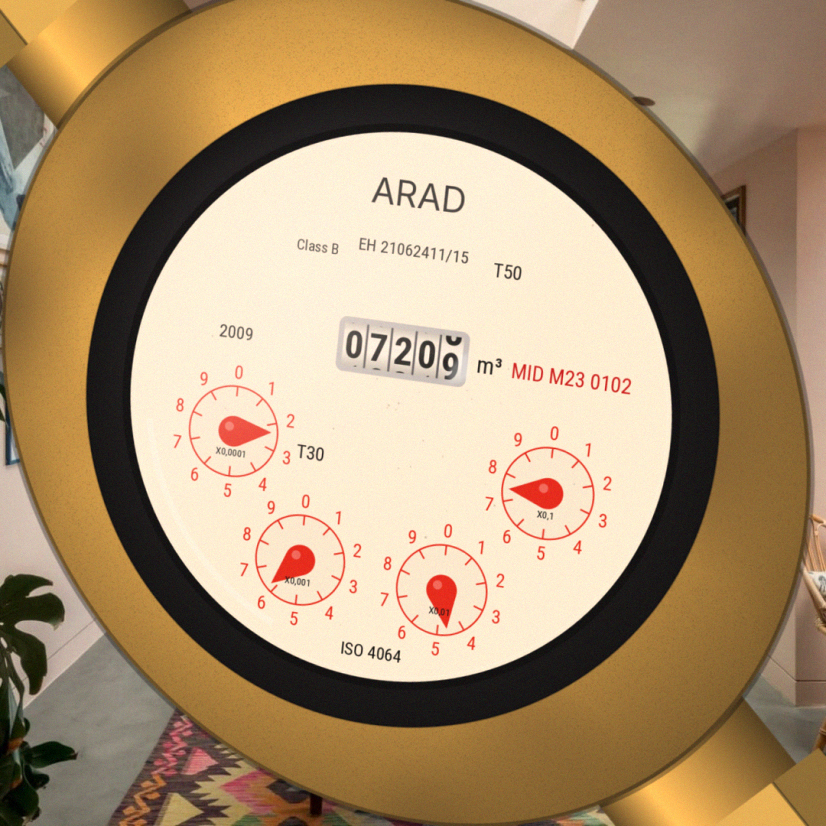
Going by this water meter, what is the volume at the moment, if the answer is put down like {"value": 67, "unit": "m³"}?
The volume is {"value": 7208.7462, "unit": "m³"}
